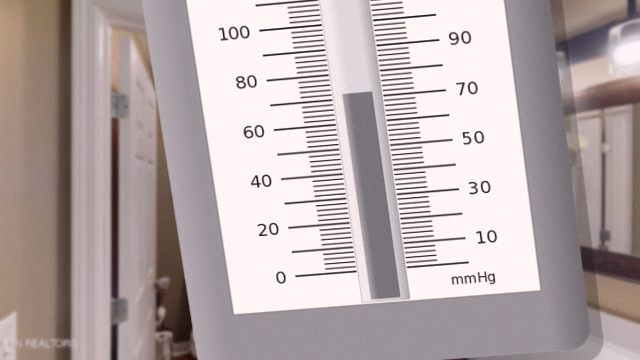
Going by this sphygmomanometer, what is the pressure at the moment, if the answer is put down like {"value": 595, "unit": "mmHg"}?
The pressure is {"value": 72, "unit": "mmHg"}
